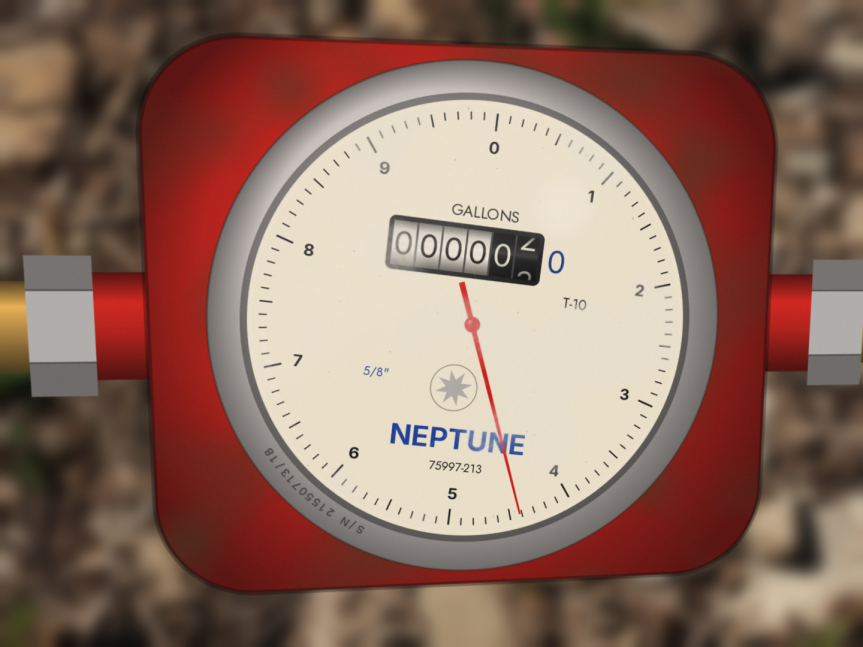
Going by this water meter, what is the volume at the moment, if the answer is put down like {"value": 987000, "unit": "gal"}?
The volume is {"value": 24.4, "unit": "gal"}
